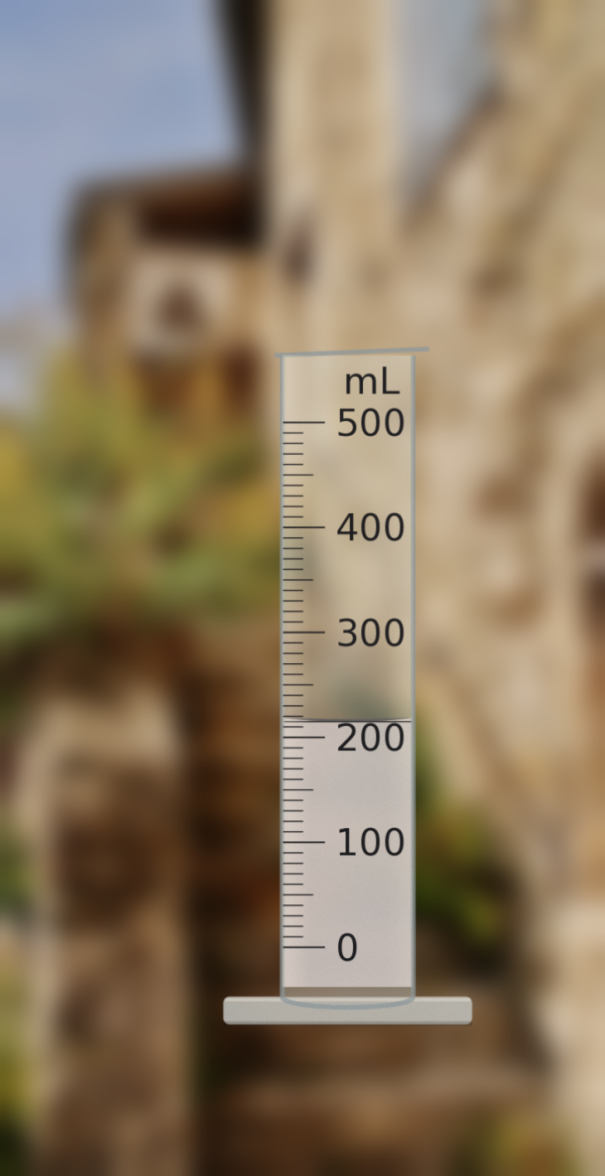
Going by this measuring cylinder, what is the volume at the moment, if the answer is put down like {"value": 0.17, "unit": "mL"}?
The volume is {"value": 215, "unit": "mL"}
